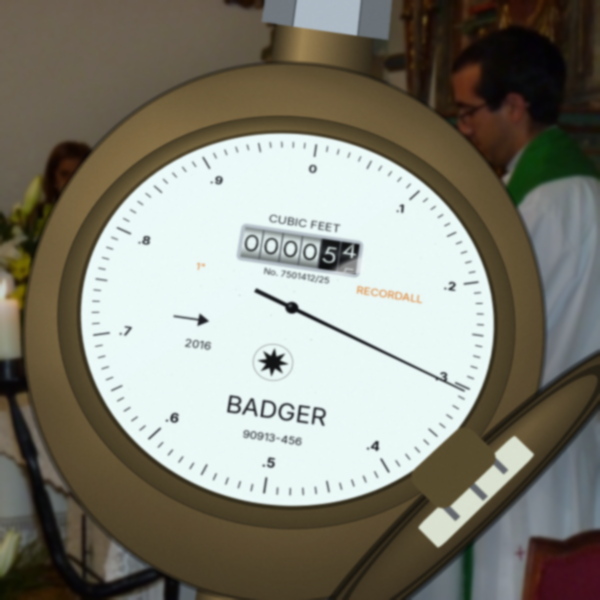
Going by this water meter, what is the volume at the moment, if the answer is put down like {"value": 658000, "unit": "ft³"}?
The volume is {"value": 54.30, "unit": "ft³"}
